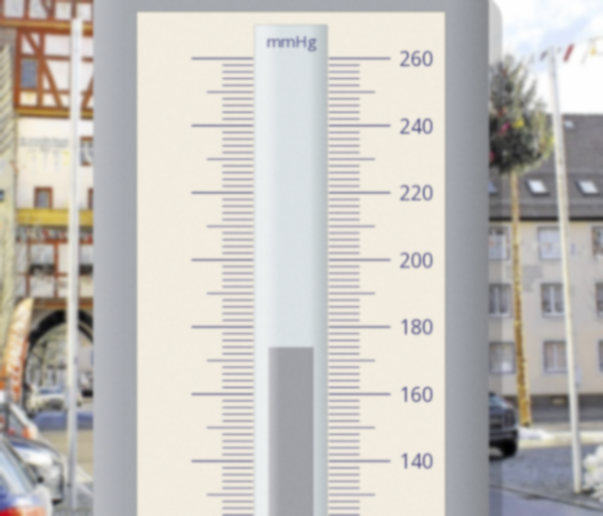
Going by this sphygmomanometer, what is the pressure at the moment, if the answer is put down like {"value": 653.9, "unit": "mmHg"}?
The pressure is {"value": 174, "unit": "mmHg"}
